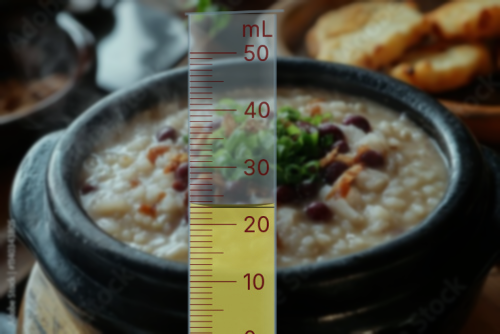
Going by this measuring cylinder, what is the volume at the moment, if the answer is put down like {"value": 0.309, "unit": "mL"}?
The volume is {"value": 23, "unit": "mL"}
